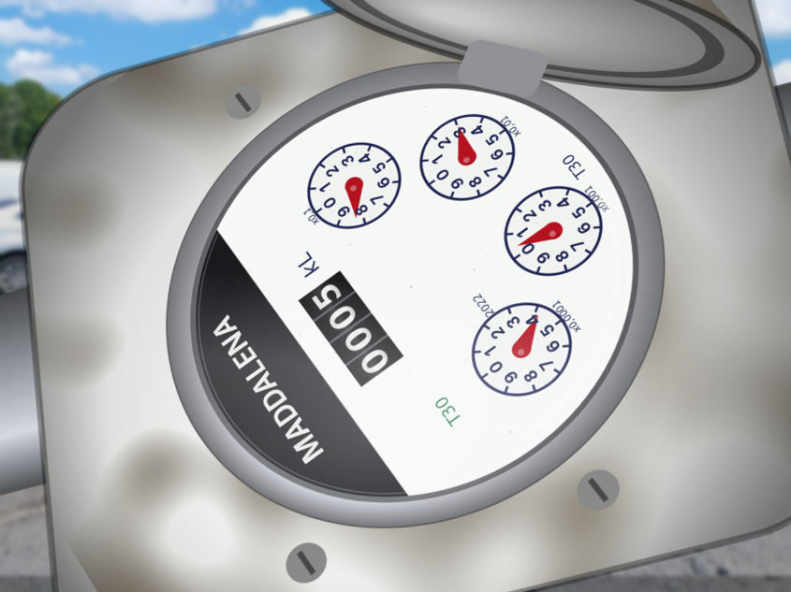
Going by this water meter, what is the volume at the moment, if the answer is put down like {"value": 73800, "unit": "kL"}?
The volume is {"value": 5.8304, "unit": "kL"}
